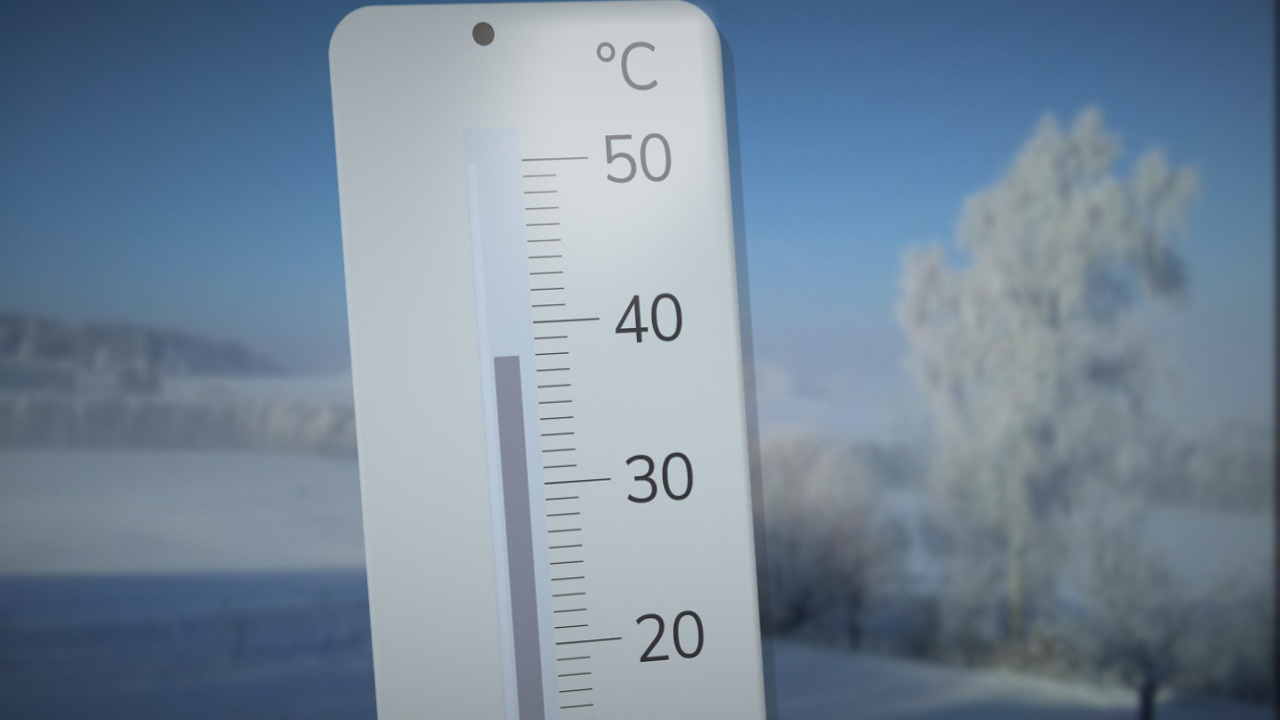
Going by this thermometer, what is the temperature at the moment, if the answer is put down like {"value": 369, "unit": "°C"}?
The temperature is {"value": 38, "unit": "°C"}
